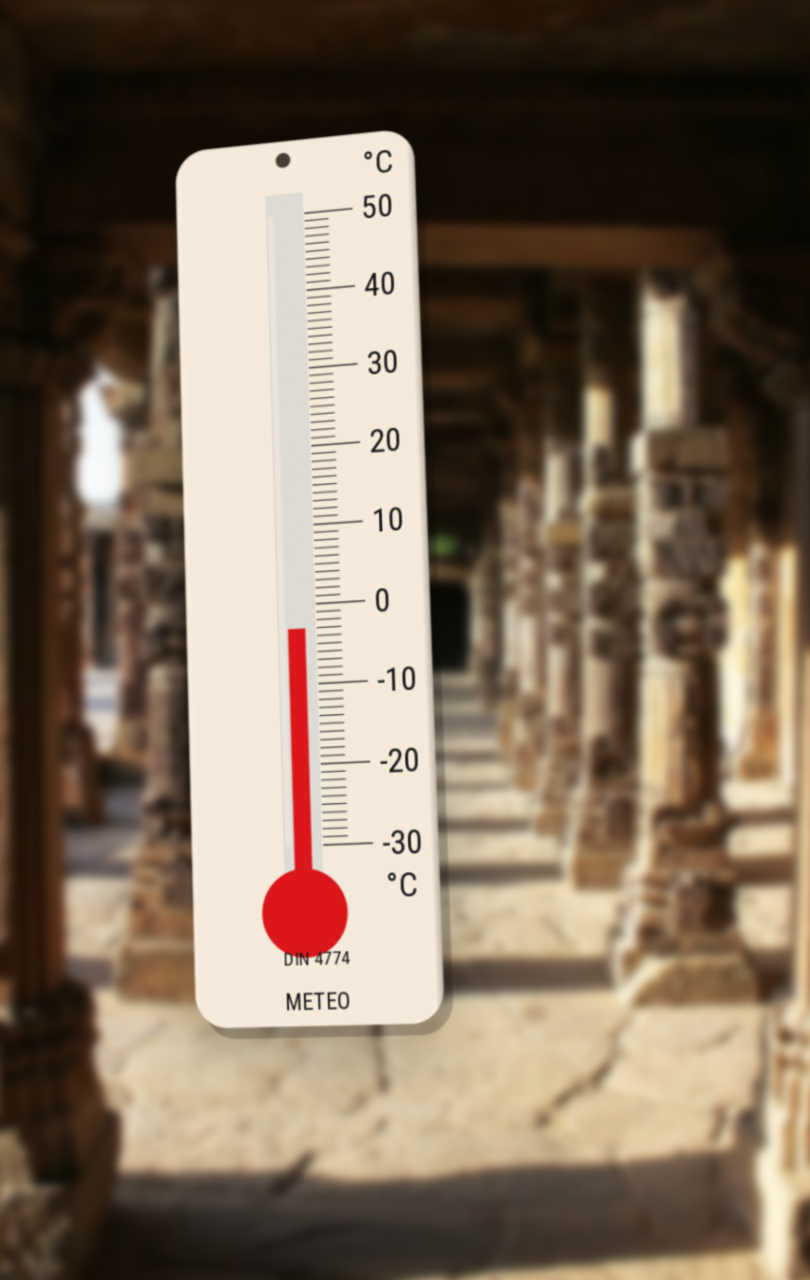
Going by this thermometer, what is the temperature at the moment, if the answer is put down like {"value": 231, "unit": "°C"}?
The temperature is {"value": -3, "unit": "°C"}
